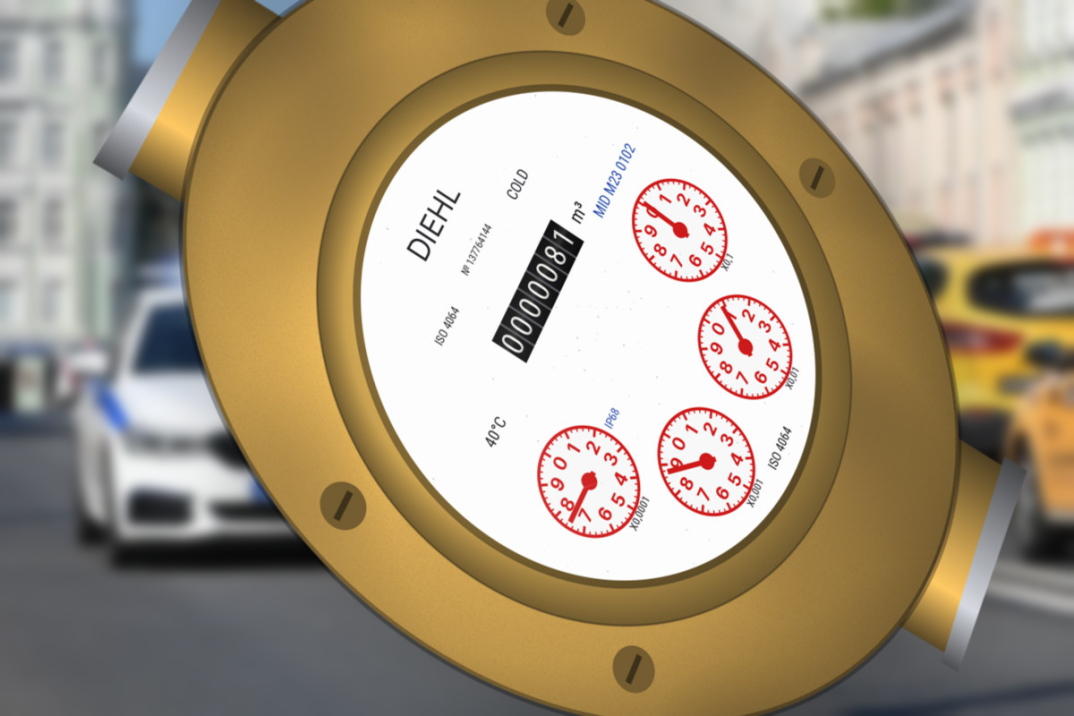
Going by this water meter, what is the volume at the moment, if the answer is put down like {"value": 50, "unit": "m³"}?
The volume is {"value": 81.0087, "unit": "m³"}
